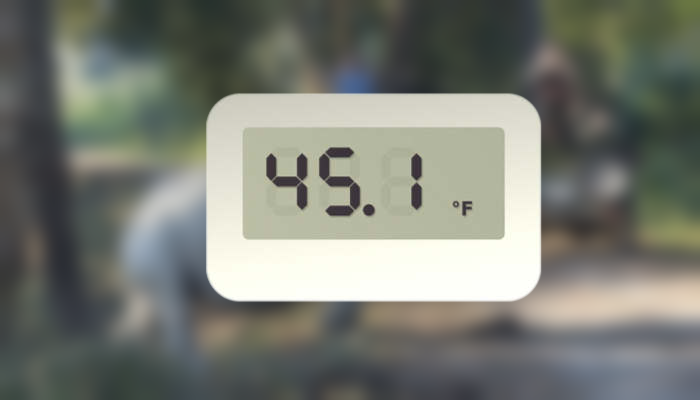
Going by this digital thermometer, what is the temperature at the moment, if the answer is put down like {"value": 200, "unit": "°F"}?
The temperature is {"value": 45.1, "unit": "°F"}
